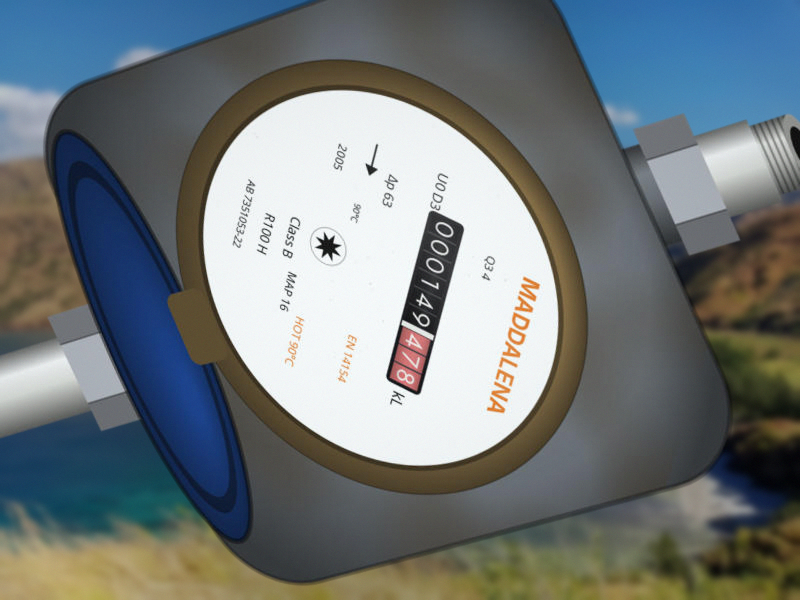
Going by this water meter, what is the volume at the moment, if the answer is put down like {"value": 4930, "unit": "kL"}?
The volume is {"value": 149.478, "unit": "kL"}
